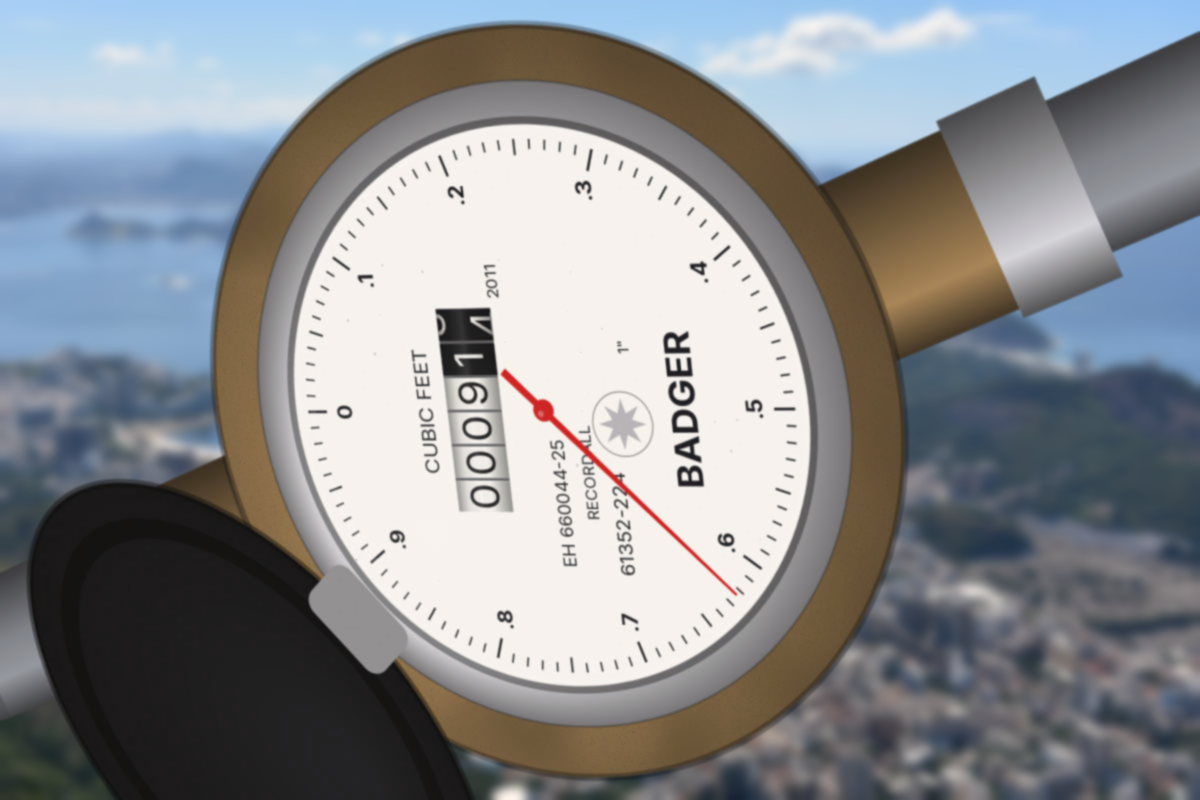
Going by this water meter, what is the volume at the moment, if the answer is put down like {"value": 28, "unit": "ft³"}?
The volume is {"value": 913.62, "unit": "ft³"}
